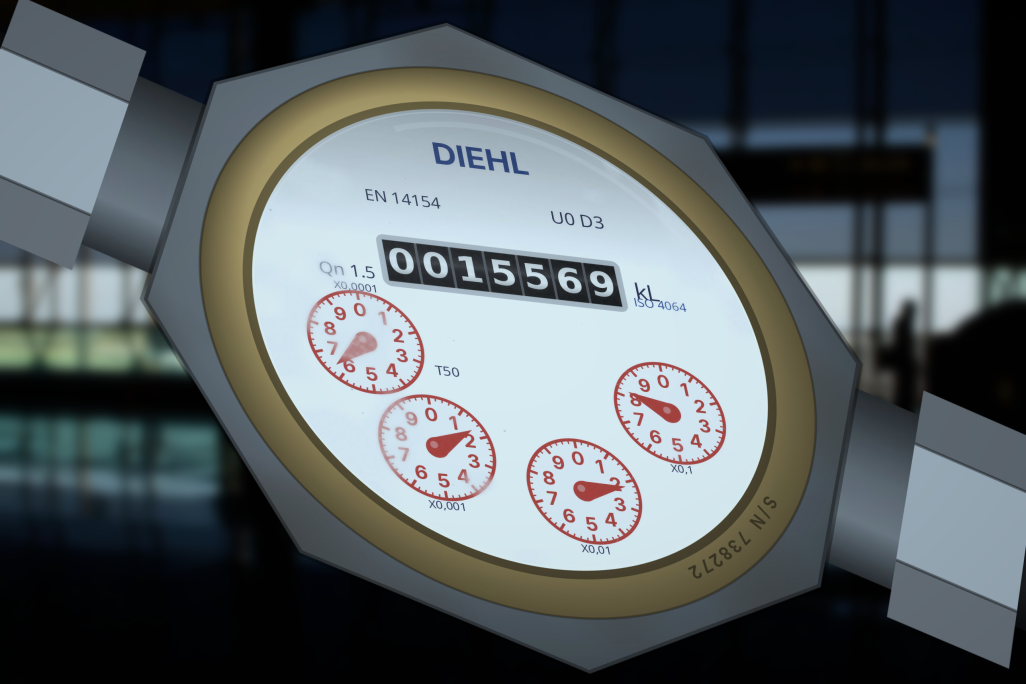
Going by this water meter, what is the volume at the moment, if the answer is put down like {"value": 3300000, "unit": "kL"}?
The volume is {"value": 15569.8216, "unit": "kL"}
